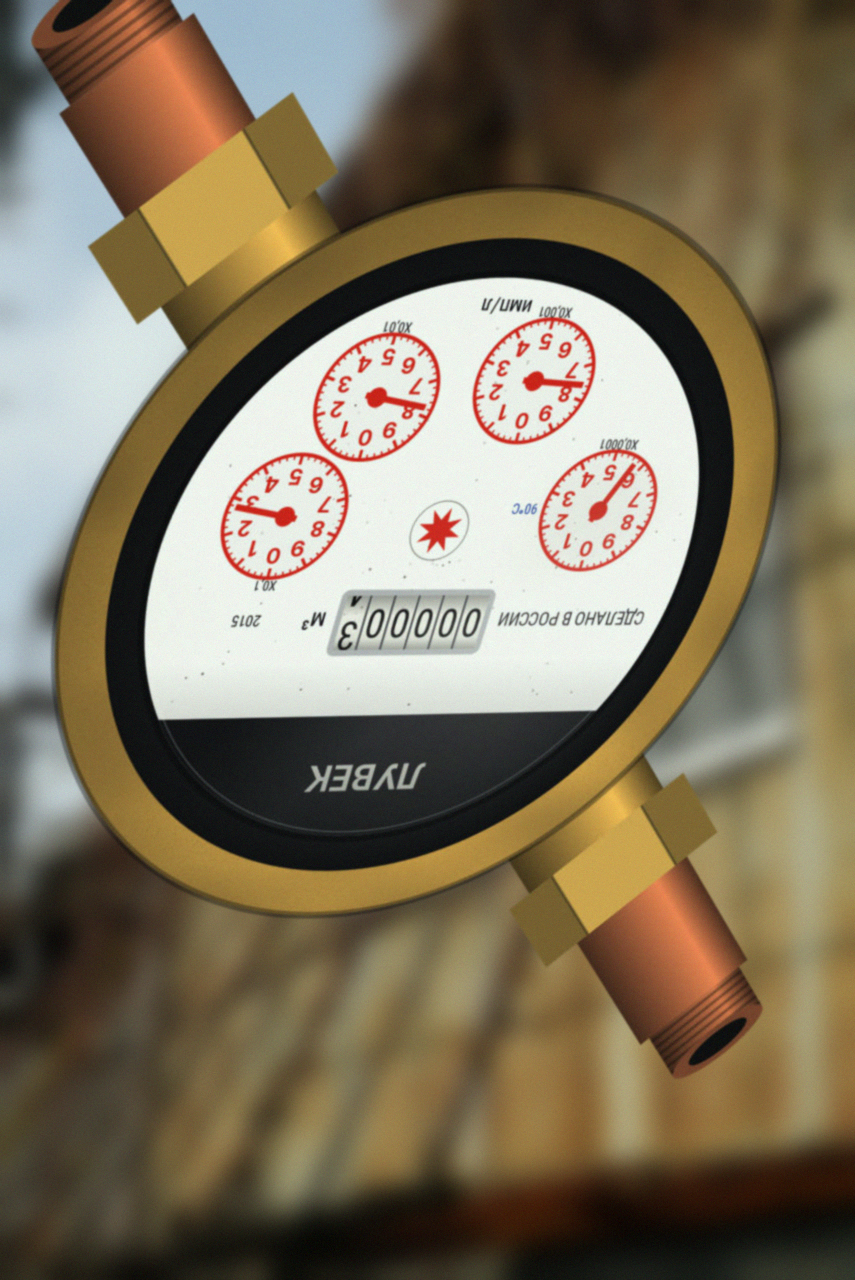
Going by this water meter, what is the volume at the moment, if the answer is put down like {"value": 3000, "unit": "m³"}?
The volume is {"value": 3.2775, "unit": "m³"}
